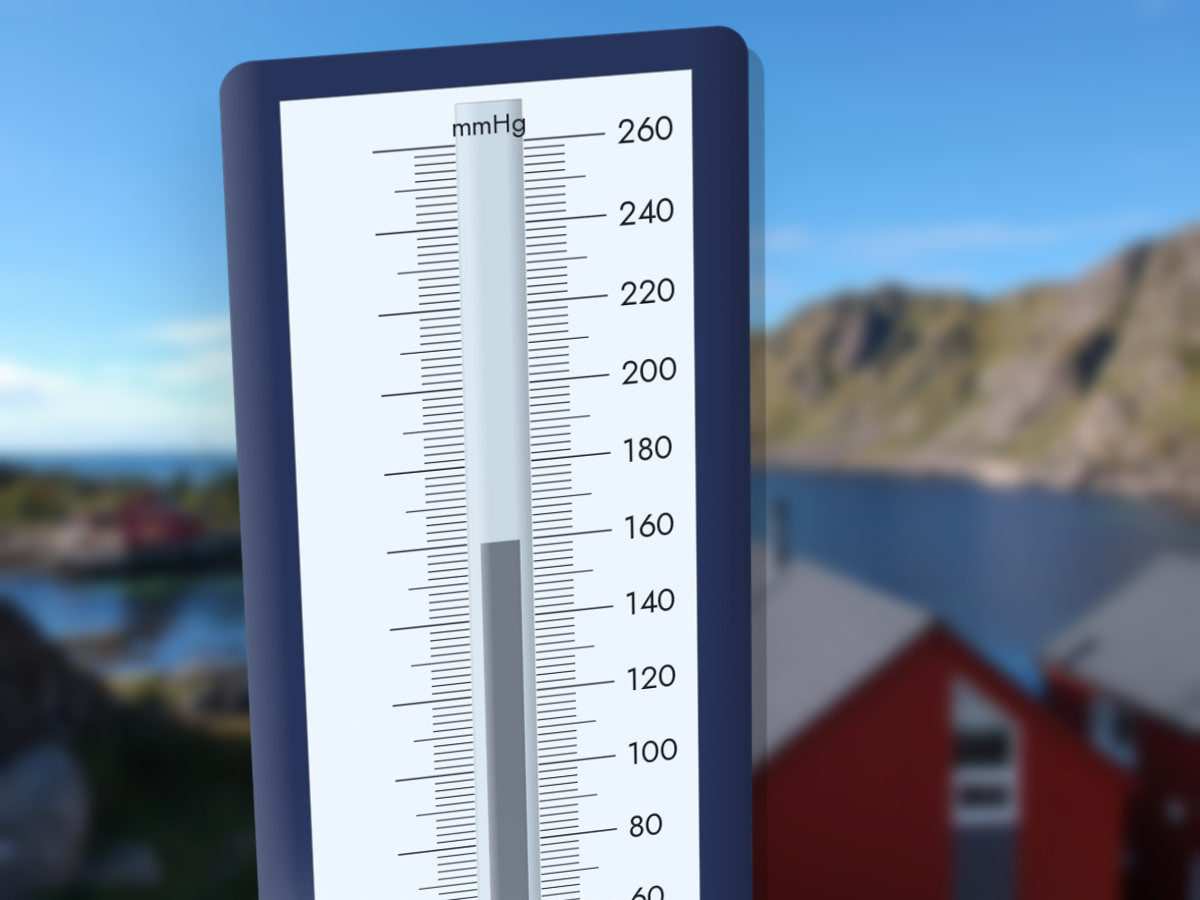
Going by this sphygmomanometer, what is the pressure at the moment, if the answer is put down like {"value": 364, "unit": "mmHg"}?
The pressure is {"value": 160, "unit": "mmHg"}
